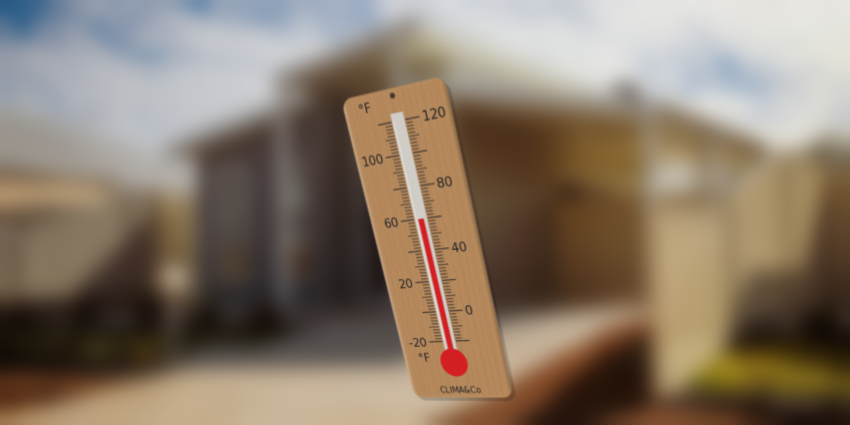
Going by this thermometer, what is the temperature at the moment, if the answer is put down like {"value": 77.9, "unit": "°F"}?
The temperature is {"value": 60, "unit": "°F"}
